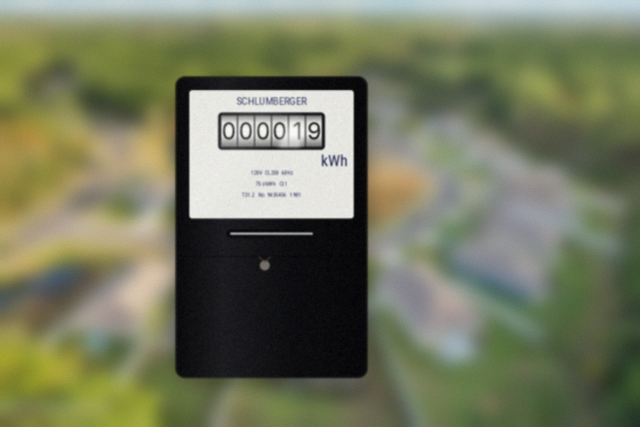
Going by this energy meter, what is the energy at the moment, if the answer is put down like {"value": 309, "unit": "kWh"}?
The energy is {"value": 19, "unit": "kWh"}
